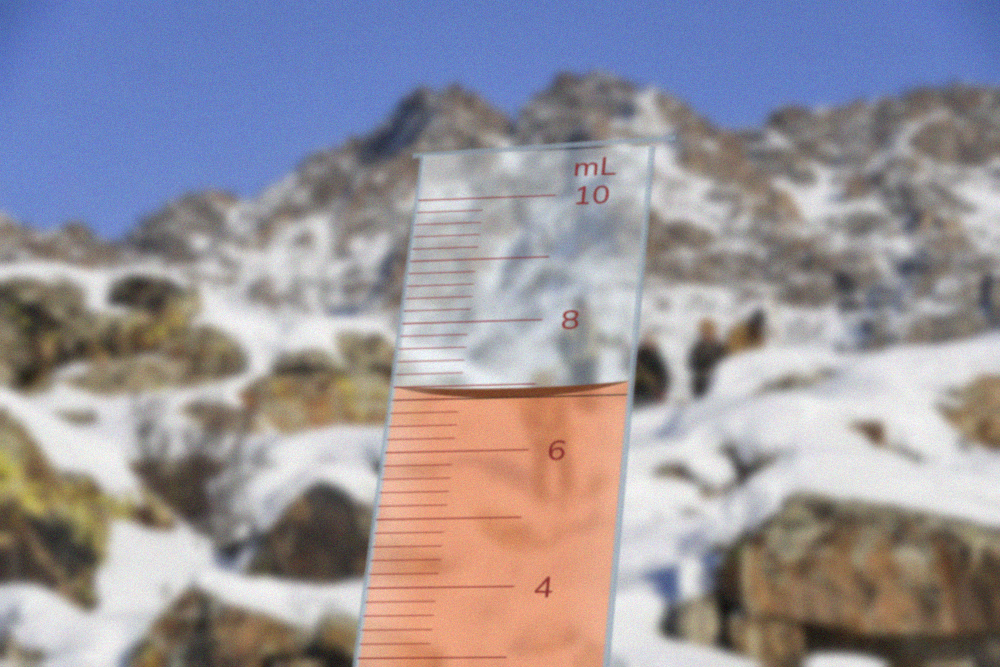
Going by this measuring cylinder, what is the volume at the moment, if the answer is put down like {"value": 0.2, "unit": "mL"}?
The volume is {"value": 6.8, "unit": "mL"}
